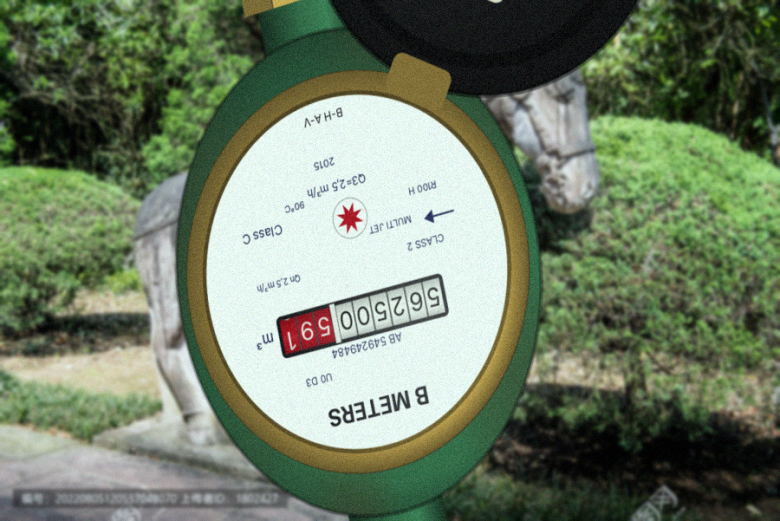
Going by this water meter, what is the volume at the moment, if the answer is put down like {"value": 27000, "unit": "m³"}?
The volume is {"value": 562500.591, "unit": "m³"}
